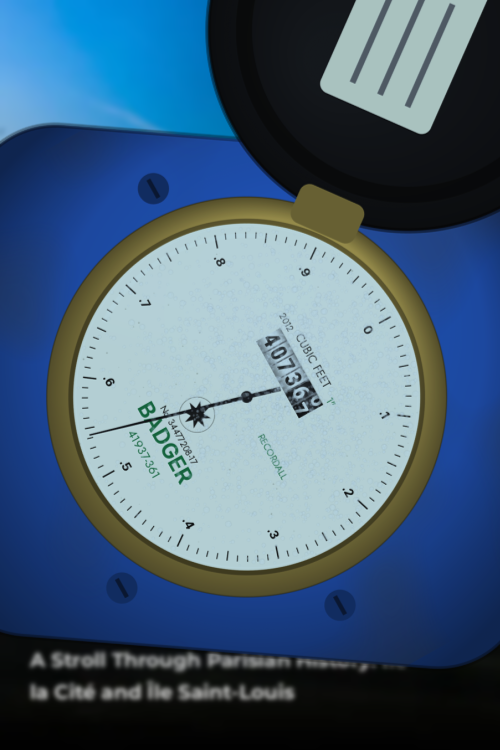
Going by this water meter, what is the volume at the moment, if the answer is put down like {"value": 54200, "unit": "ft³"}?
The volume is {"value": 407366.54, "unit": "ft³"}
